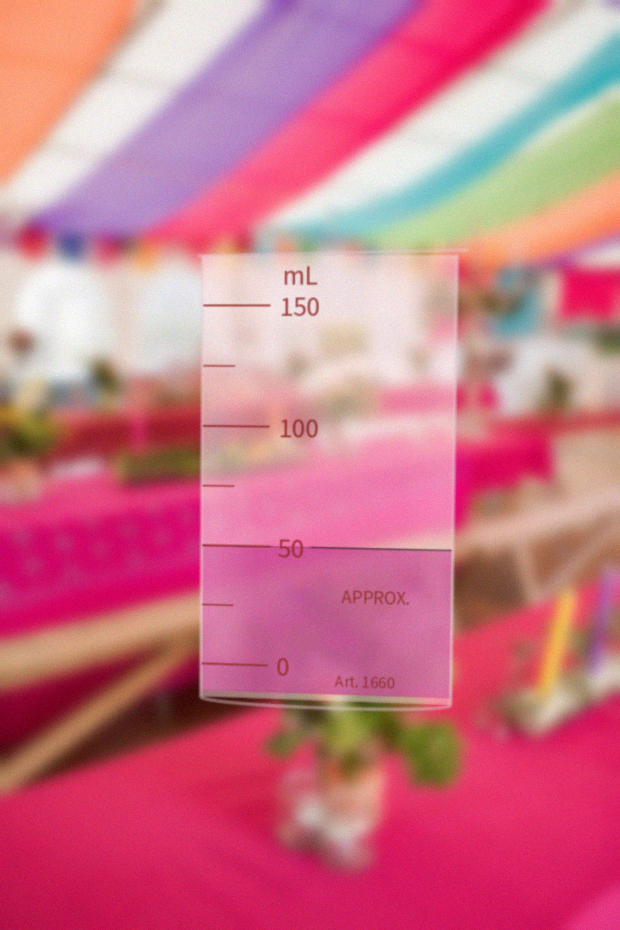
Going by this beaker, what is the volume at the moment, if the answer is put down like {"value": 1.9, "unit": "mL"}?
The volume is {"value": 50, "unit": "mL"}
